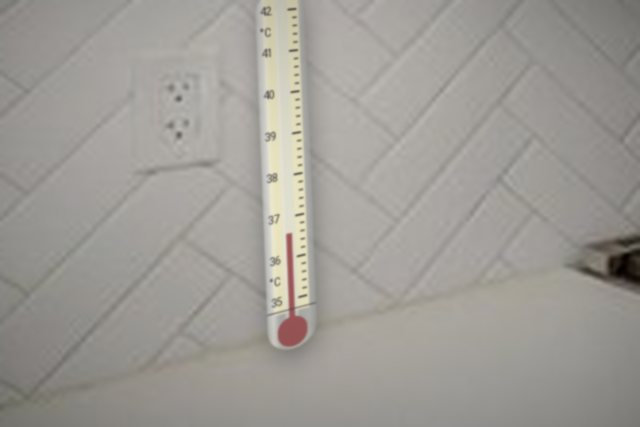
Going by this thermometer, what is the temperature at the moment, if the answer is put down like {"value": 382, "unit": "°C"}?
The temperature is {"value": 36.6, "unit": "°C"}
